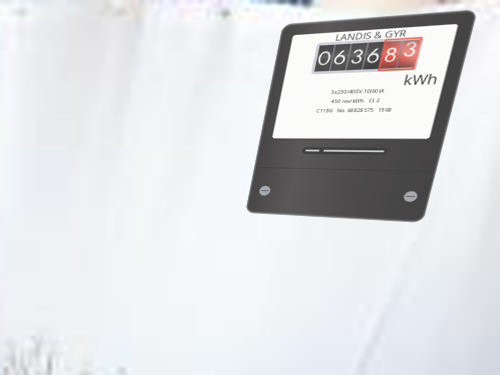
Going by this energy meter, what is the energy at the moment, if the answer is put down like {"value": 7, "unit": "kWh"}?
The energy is {"value": 636.83, "unit": "kWh"}
